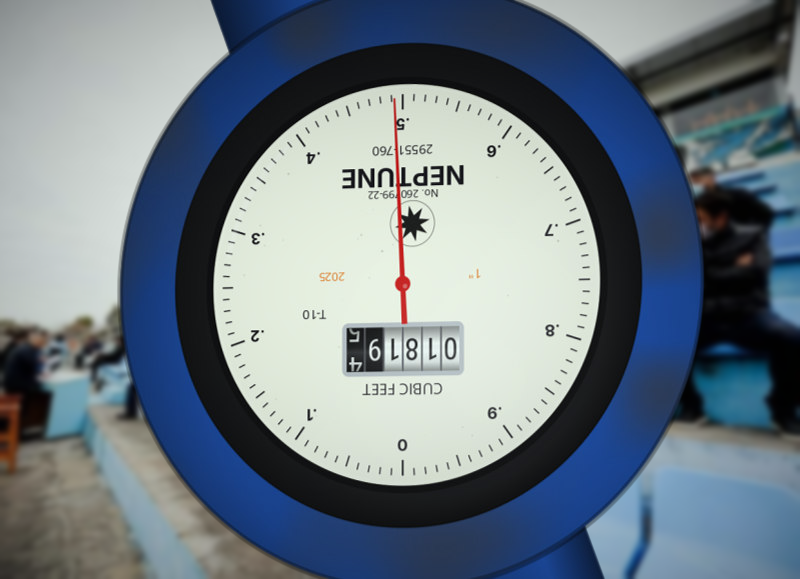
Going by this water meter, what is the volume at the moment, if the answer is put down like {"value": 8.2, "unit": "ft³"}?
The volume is {"value": 18194.49, "unit": "ft³"}
